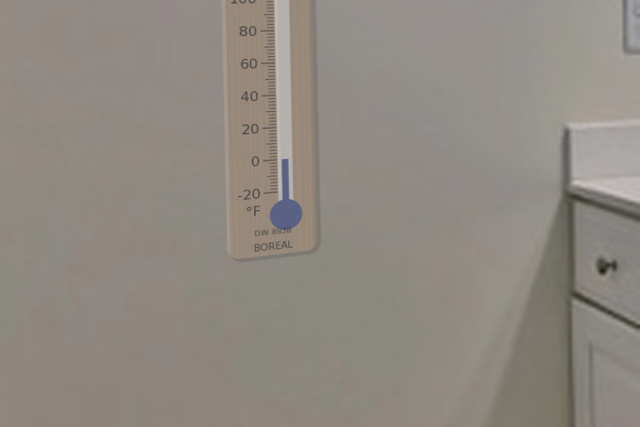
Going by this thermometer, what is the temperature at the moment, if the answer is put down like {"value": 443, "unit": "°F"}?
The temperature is {"value": 0, "unit": "°F"}
